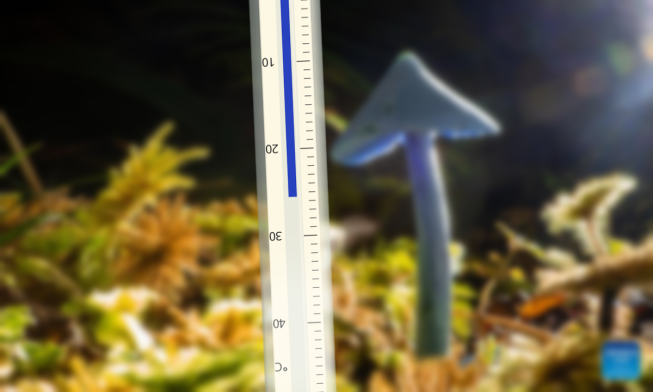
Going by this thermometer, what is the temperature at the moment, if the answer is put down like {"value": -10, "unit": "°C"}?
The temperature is {"value": 25.5, "unit": "°C"}
